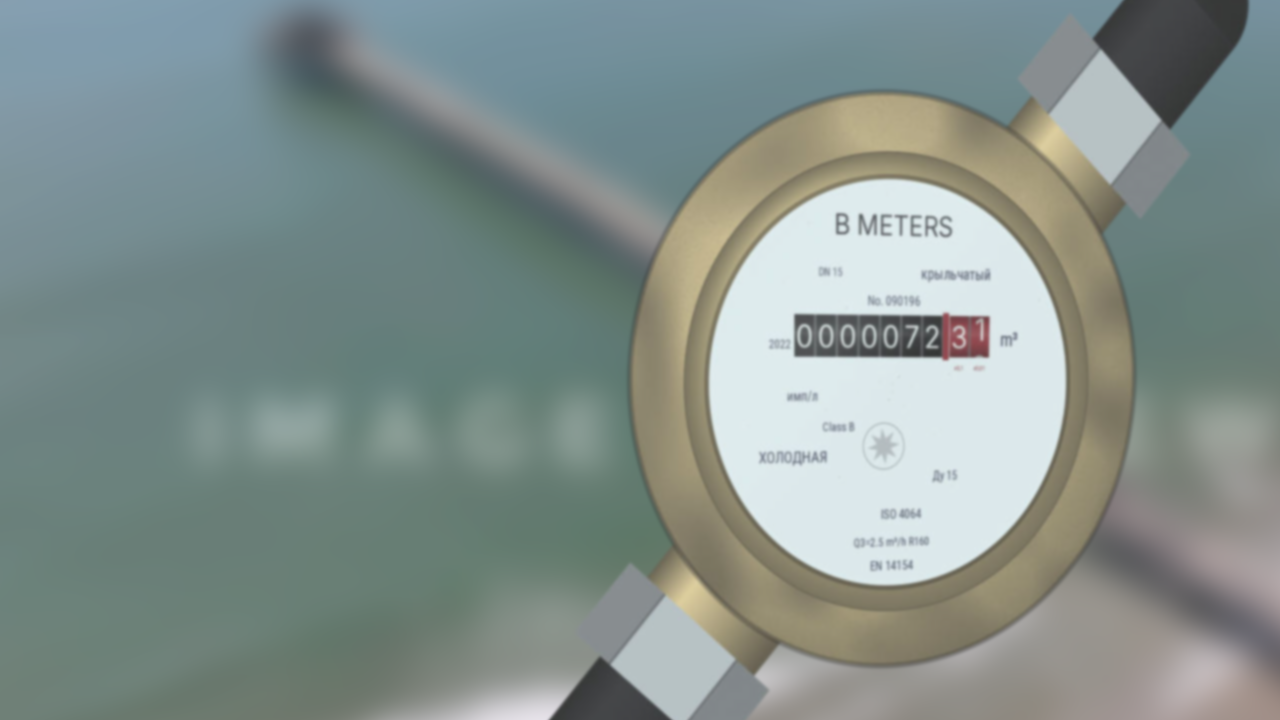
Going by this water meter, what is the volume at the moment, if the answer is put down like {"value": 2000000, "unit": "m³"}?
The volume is {"value": 72.31, "unit": "m³"}
